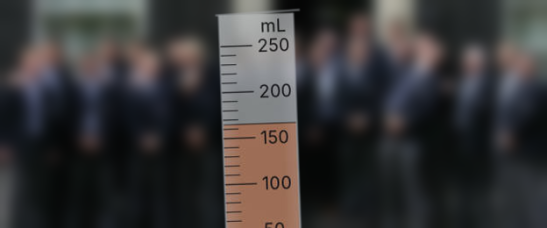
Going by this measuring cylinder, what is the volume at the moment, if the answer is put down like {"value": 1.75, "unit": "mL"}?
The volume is {"value": 165, "unit": "mL"}
